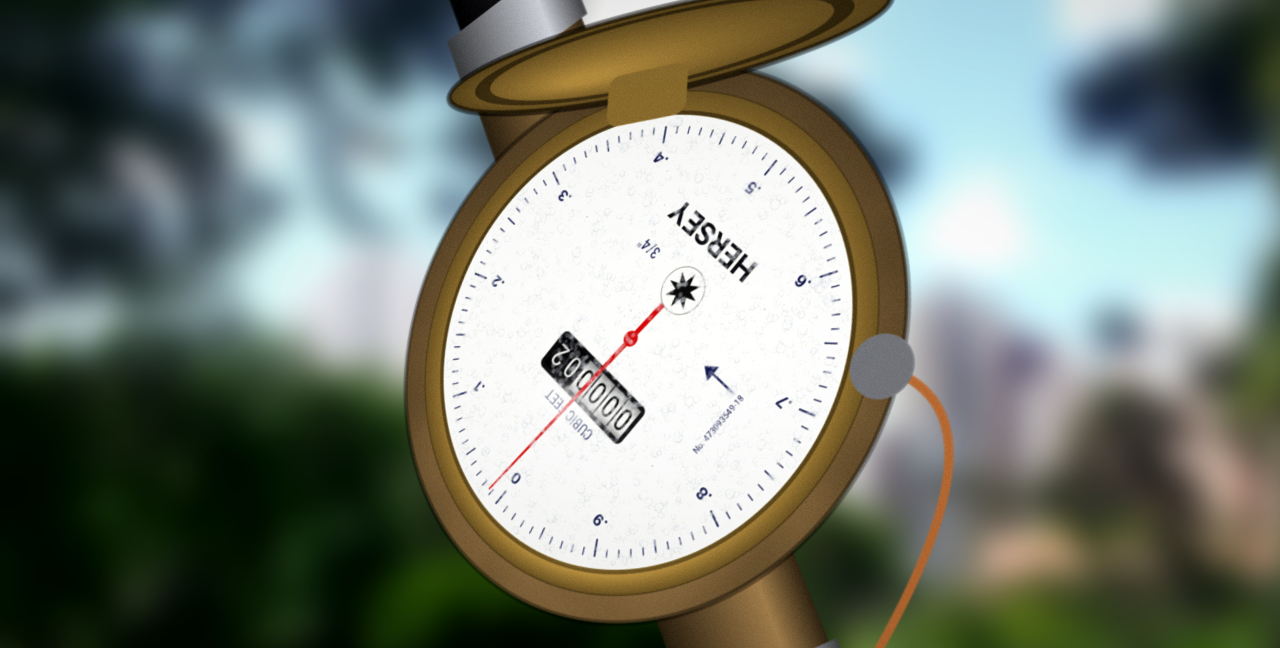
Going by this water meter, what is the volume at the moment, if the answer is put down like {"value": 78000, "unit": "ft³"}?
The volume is {"value": 2.01, "unit": "ft³"}
